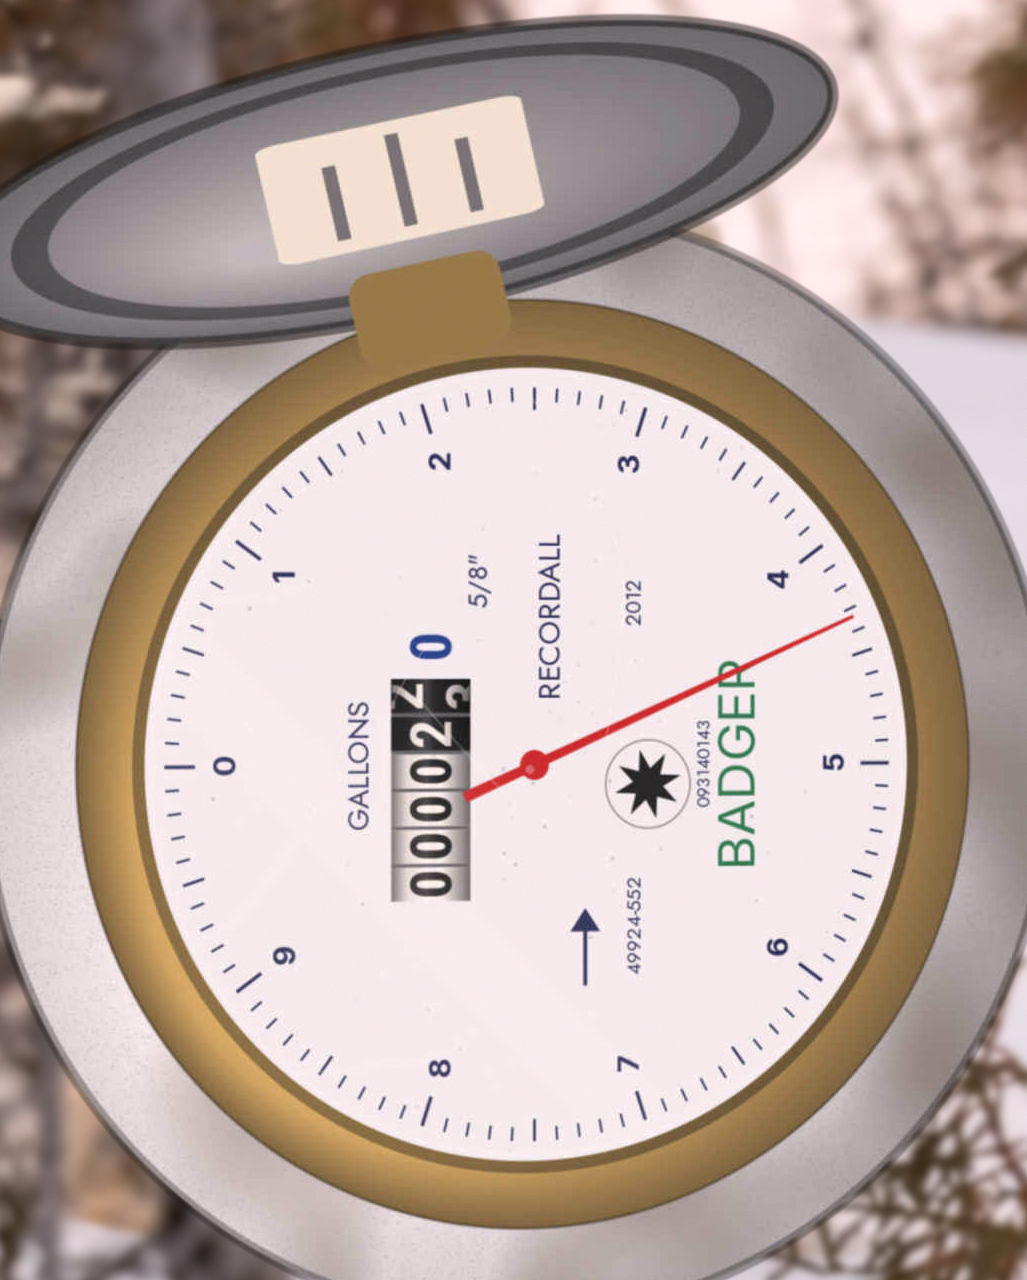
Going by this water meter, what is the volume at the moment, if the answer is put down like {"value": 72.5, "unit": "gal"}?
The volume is {"value": 224.3, "unit": "gal"}
